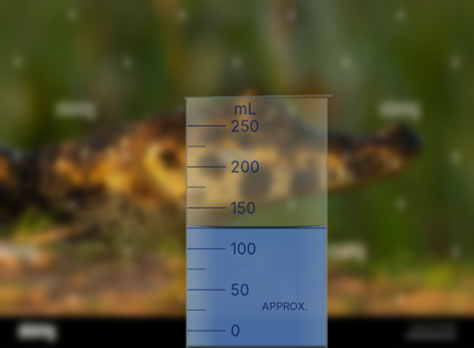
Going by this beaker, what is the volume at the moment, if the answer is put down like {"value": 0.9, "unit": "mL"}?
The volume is {"value": 125, "unit": "mL"}
